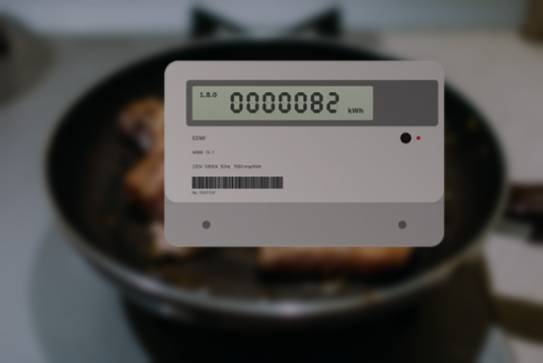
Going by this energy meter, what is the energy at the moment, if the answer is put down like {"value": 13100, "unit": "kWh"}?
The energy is {"value": 82, "unit": "kWh"}
